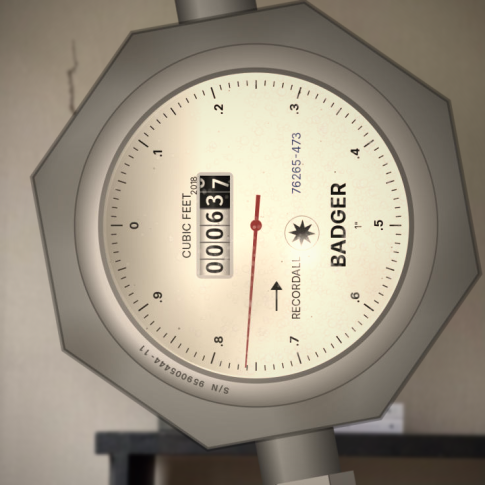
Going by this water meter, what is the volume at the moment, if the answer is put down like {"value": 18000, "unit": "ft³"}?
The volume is {"value": 636.76, "unit": "ft³"}
